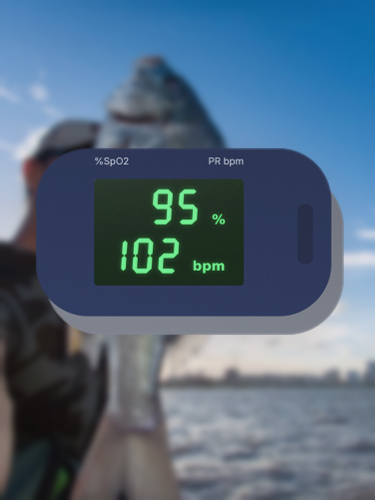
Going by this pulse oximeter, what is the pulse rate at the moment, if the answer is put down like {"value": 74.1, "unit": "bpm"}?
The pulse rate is {"value": 102, "unit": "bpm"}
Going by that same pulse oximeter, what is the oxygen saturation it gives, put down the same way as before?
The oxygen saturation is {"value": 95, "unit": "%"}
